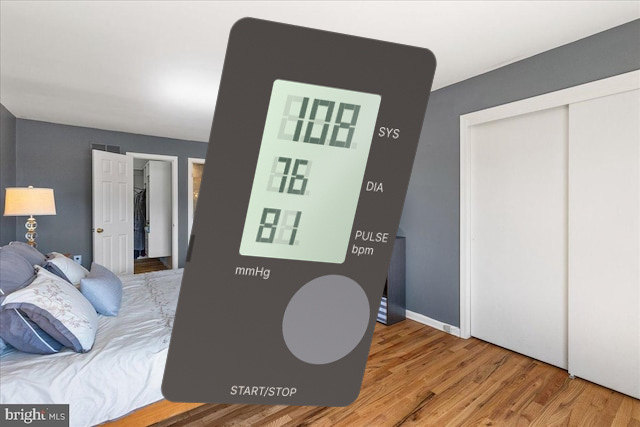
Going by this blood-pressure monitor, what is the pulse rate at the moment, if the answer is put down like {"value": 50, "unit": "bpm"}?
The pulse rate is {"value": 81, "unit": "bpm"}
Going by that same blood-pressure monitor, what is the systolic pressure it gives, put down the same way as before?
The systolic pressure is {"value": 108, "unit": "mmHg"}
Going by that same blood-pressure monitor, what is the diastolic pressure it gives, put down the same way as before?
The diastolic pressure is {"value": 76, "unit": "mmHg"}
